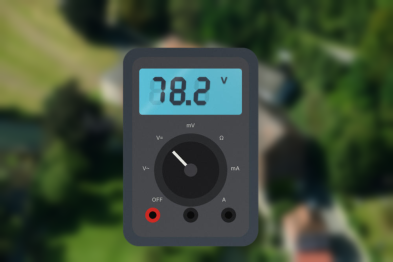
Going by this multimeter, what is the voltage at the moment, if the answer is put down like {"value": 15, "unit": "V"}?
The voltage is {"value": 78.2, "unit": "V"}
